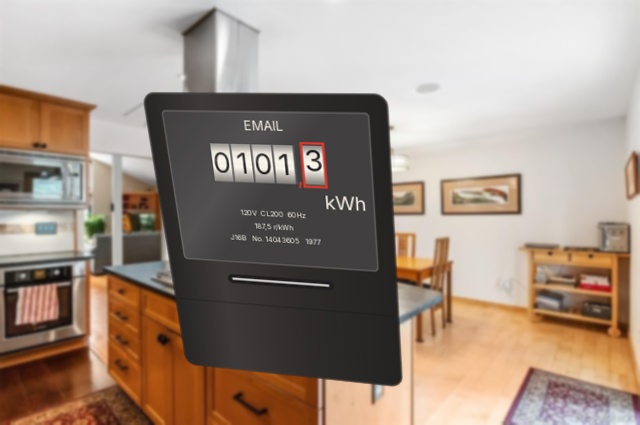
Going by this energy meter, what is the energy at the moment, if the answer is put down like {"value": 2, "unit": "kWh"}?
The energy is {"value": 101.3, "unit": "kWh"}
